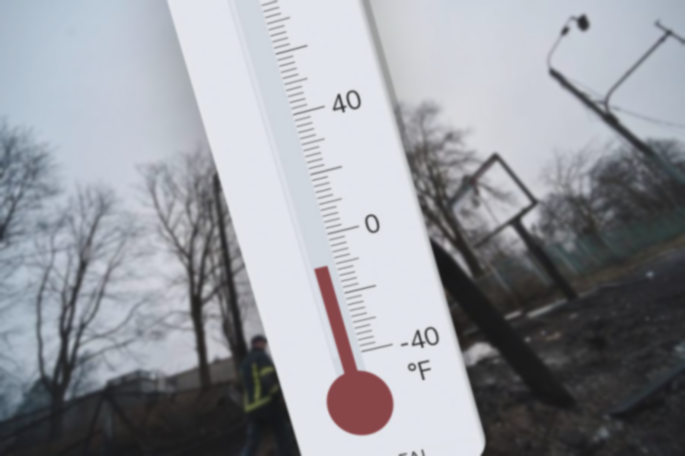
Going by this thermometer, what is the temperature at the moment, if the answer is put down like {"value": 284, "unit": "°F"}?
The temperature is {"value": -10, "unit": "°F"}
